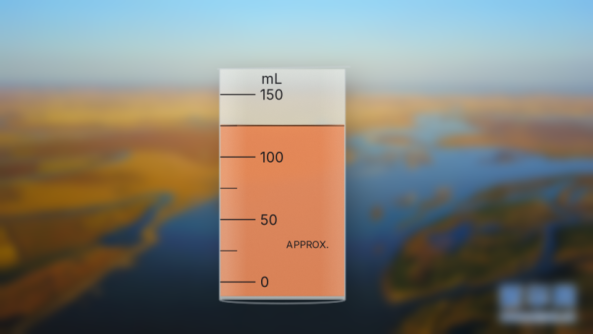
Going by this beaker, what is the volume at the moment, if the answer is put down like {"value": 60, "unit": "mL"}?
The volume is {"value": 125, "unit": "mL"}
